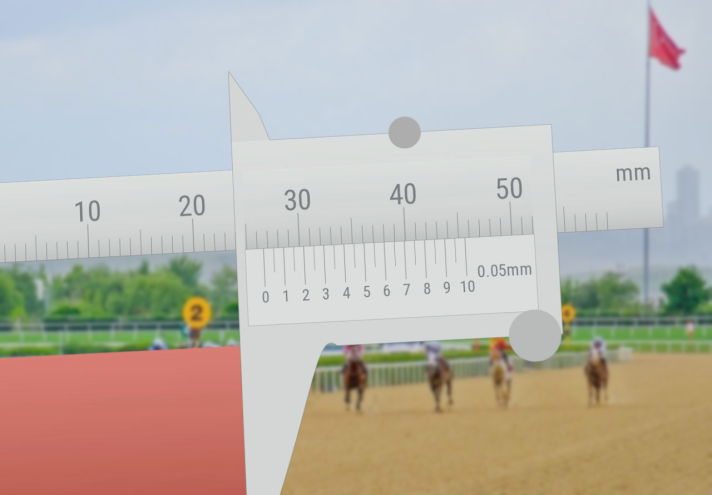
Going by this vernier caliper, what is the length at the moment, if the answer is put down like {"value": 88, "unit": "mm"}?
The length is {"value": 26.6, "unit": "mm"}
